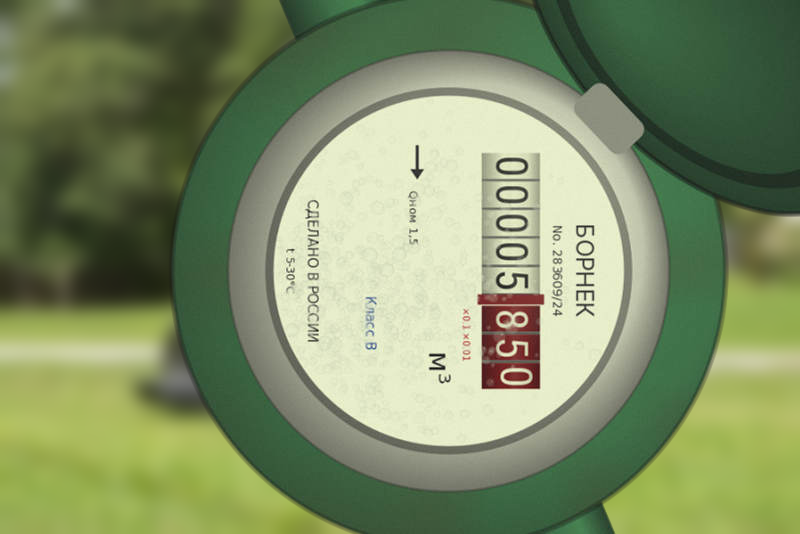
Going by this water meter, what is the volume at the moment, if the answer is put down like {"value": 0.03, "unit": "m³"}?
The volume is {"value": 5.850, "unit": "m³"}
